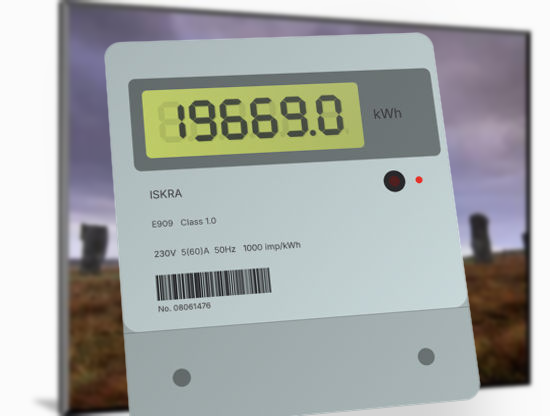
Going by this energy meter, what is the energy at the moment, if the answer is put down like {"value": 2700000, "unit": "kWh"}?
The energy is {"value": 19669.0, "unit": "kWh"}
